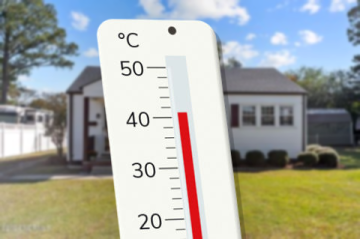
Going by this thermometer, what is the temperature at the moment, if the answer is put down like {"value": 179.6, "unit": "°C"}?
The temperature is {"value": 41, "unit": "°C"}
